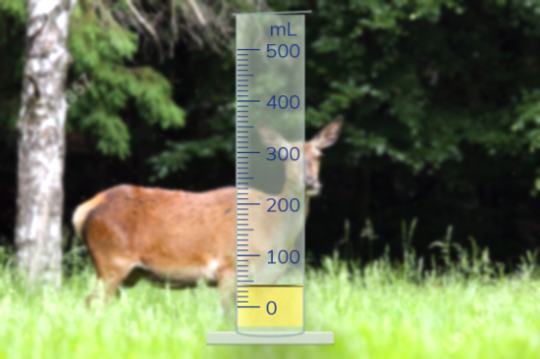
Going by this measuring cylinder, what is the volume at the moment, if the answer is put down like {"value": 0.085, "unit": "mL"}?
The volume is {"value": 40, "unit": "mL"}
